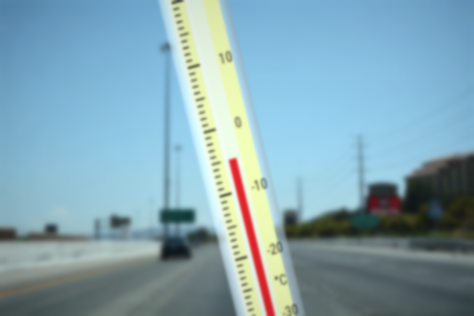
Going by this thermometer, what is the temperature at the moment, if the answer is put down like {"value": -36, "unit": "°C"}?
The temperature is {"value": -5, "unit": "°C"}
